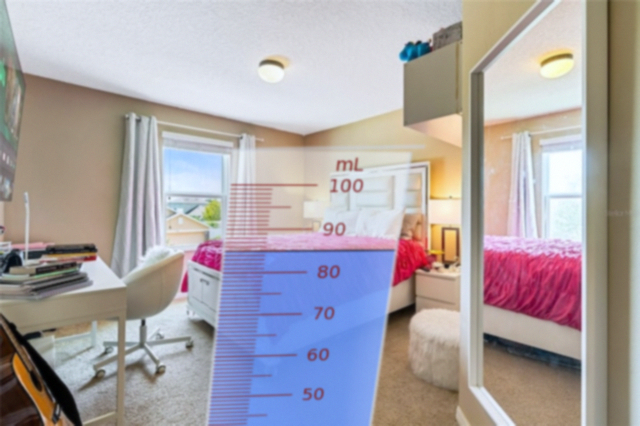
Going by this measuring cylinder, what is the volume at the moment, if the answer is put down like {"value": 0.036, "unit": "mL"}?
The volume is {"value": 85, "unit": "mL"}
